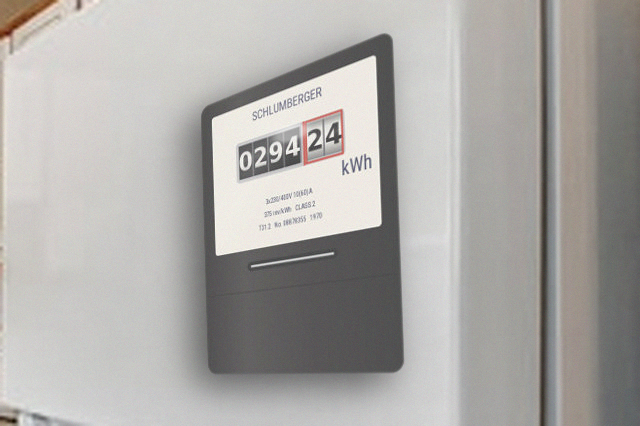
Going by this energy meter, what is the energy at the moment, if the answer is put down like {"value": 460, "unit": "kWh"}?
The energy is {"value": 294.24, "unit": "kWh"}
